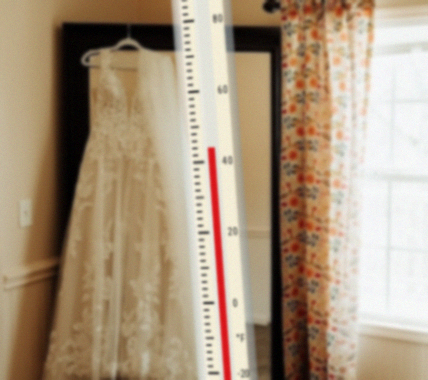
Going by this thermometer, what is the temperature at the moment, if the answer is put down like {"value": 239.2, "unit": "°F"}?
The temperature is {"value": 44, "unit": "°F"}
